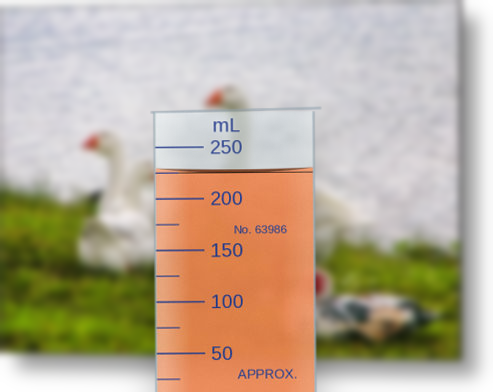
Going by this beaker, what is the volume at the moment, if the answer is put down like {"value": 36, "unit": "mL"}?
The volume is {"value": 225, "unit": "mL"}
